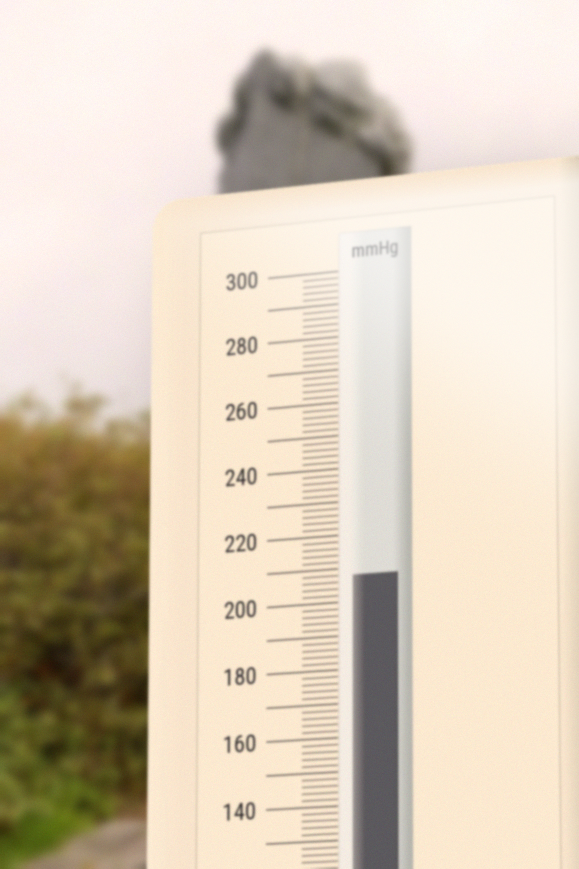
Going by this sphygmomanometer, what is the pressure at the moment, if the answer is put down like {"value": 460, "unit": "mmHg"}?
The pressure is {"value": 208, "unit": "mmHg"}
